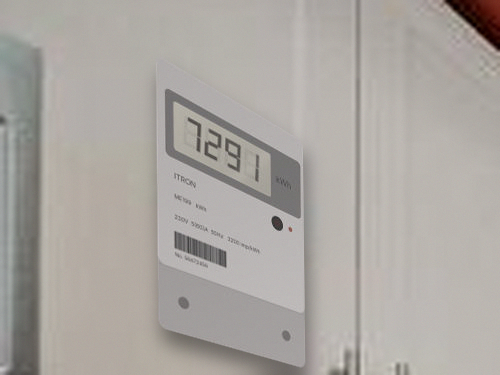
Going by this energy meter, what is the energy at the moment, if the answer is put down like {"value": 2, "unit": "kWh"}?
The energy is {"value": 7291, "unit": "kWh"}
